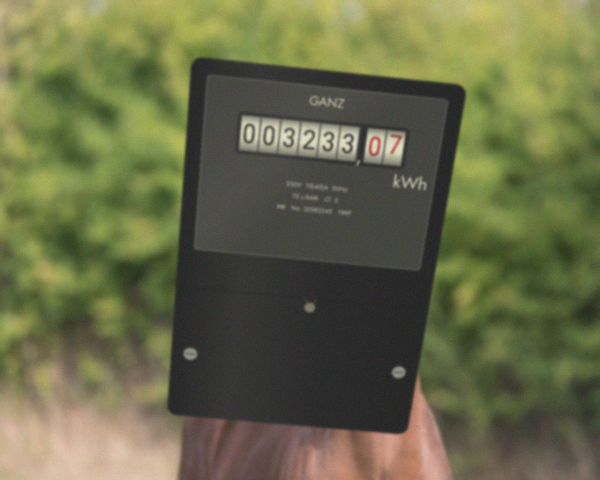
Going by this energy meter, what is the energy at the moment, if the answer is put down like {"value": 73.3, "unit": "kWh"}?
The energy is {"value": 3233.07, "unit": "kWh"}
